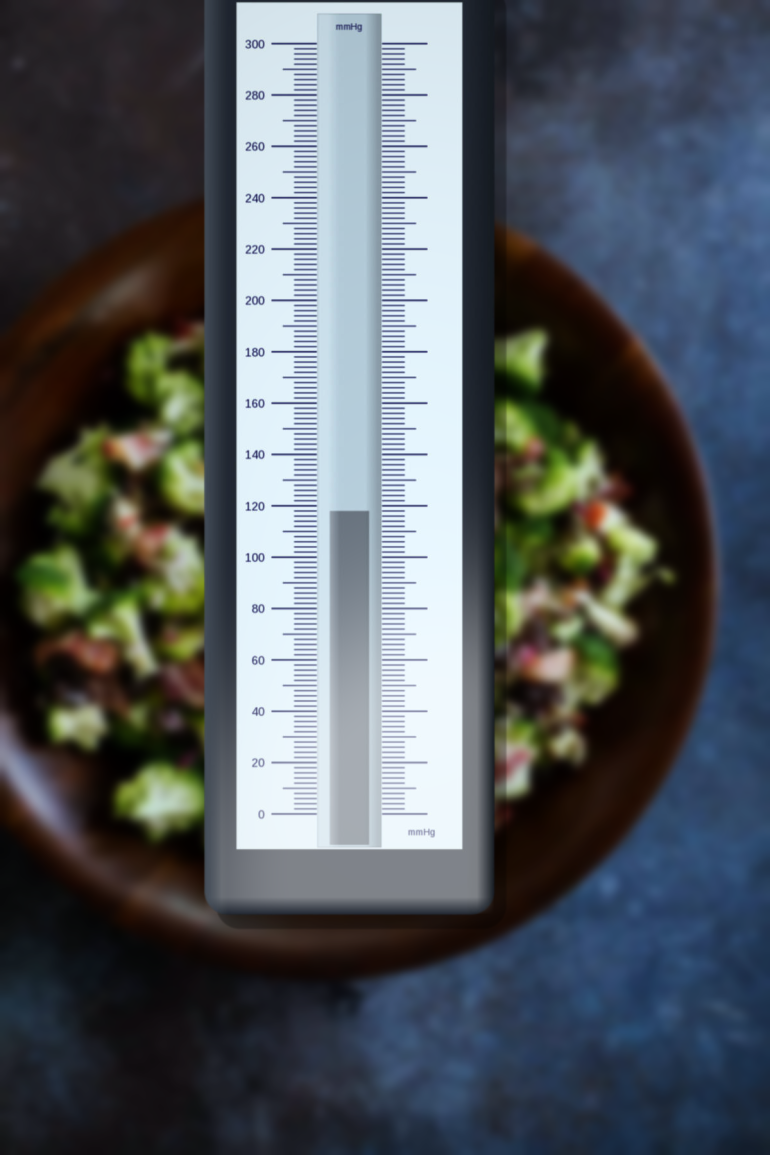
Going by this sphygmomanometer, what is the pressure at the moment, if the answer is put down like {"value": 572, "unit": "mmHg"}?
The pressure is {"value": 118, "unit": "mmHg"}
